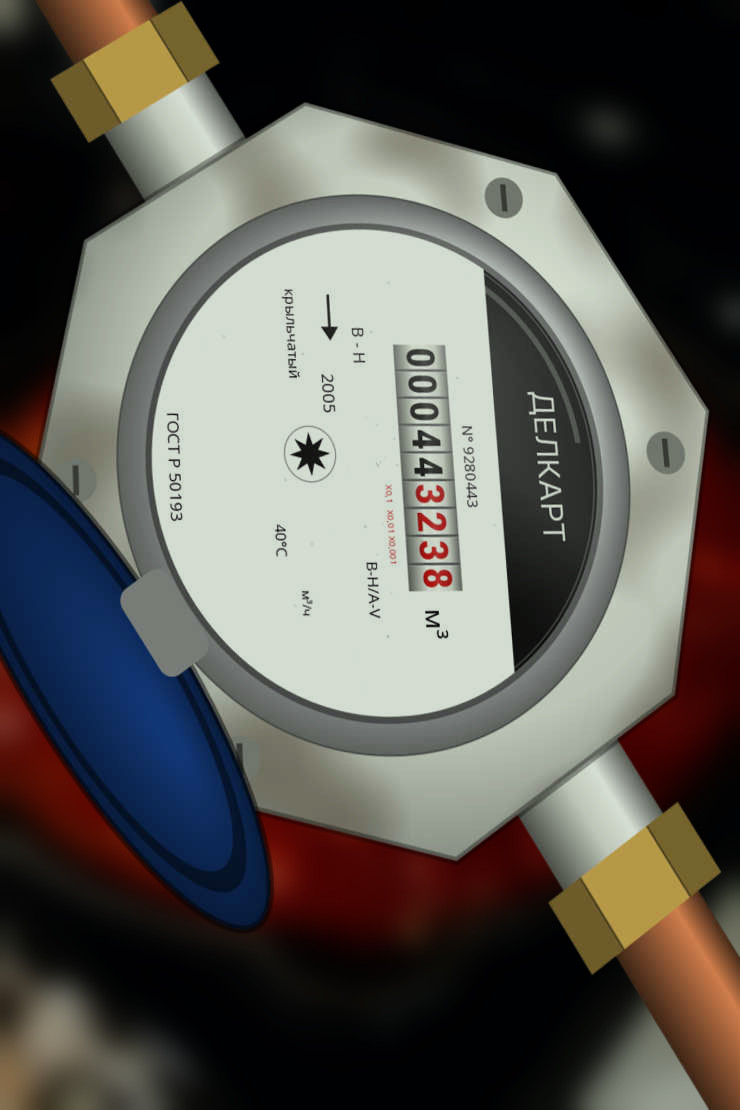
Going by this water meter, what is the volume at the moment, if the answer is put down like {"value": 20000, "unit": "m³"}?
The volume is {"value": 44.3238, "unit": "m³"}
